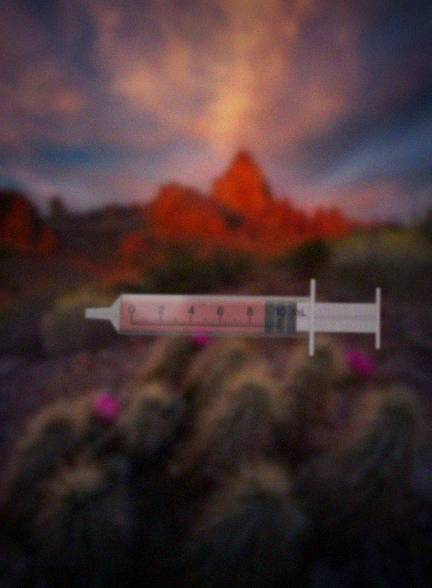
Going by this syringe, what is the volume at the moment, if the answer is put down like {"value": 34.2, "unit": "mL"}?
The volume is {"value": 9, "unit": "mL"}
